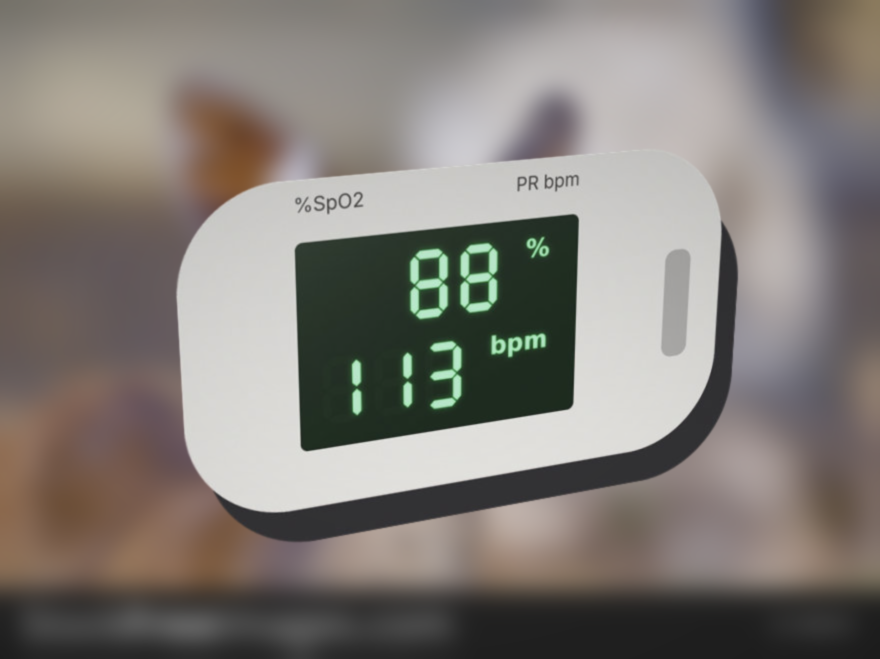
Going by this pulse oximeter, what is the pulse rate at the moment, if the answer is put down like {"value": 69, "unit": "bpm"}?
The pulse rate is {"value": 113, "unit": "bpm"}
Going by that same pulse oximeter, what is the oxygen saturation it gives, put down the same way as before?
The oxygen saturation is {"value": 88, "unit": "%"}
